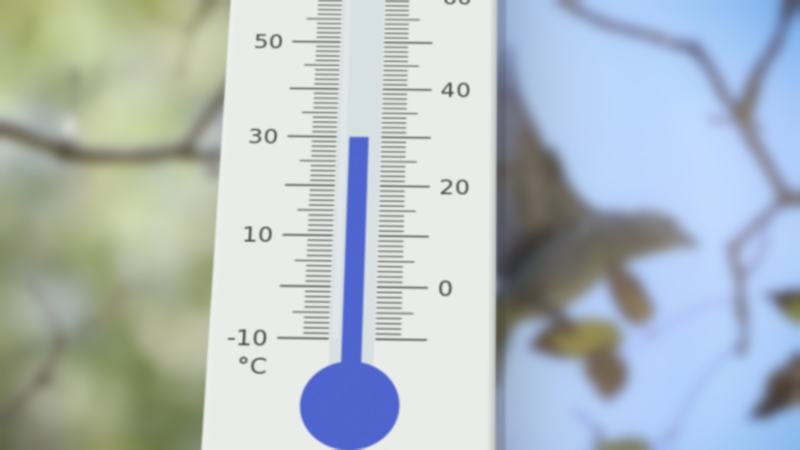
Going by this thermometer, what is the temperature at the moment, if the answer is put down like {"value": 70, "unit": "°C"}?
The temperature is {"value": 30, "unit": "°C"}
